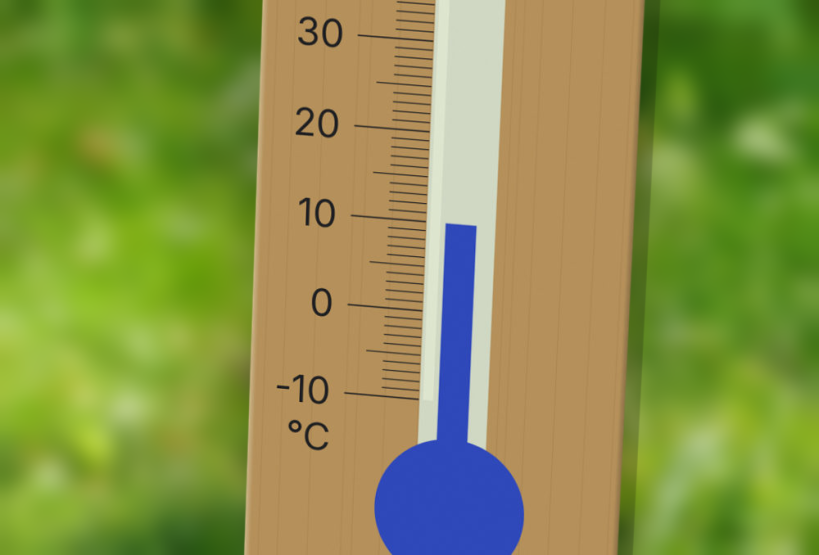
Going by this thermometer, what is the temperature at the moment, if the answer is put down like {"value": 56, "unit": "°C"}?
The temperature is {"value": 10, "unit": "°C"}
